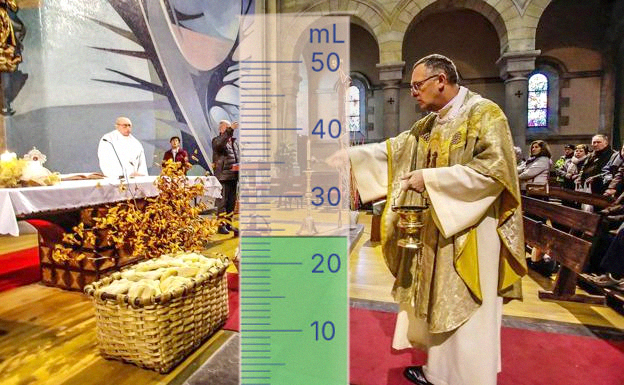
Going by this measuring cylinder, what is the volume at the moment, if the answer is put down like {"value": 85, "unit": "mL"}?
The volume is {"value": 24, "unit": "mL"}
